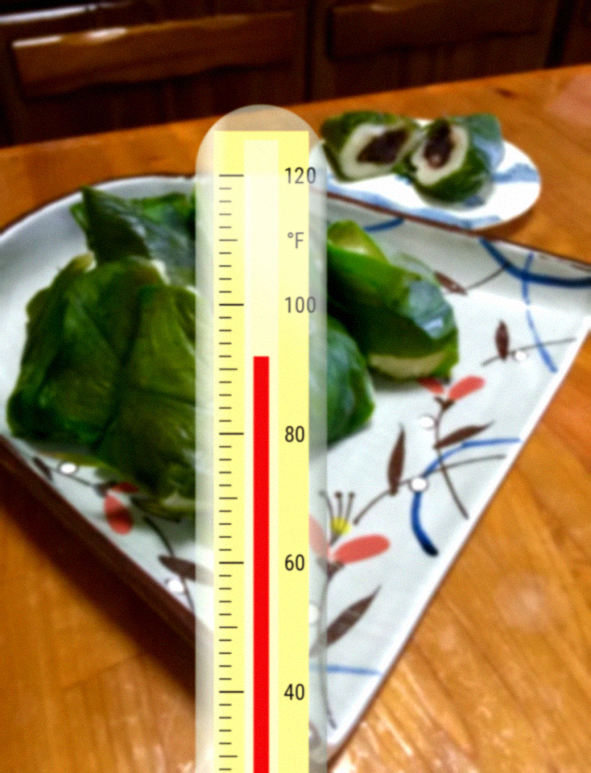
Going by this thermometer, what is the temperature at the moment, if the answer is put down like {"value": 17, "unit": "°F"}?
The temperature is {"value": 92, "unit": "°F"}
